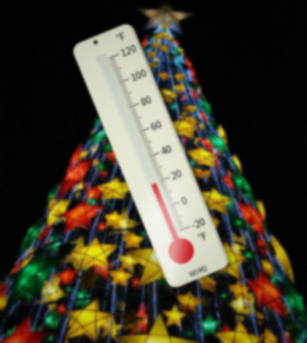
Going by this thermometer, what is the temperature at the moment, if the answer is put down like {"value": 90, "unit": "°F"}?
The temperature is {"value": 20, "unit": "°F"}
